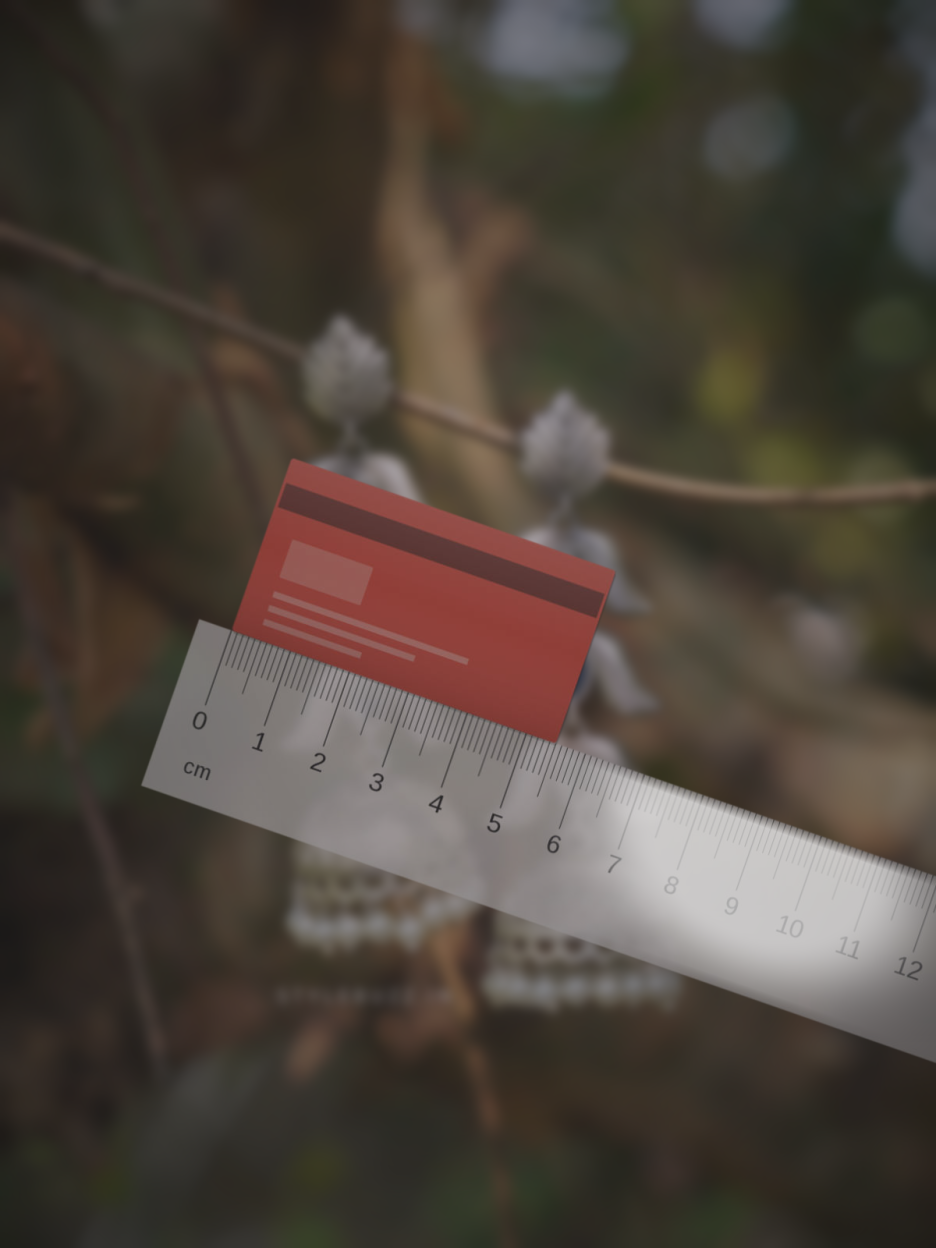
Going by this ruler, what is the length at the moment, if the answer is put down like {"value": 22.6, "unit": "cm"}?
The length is {"value": 5.5, "unit": "cm"}
